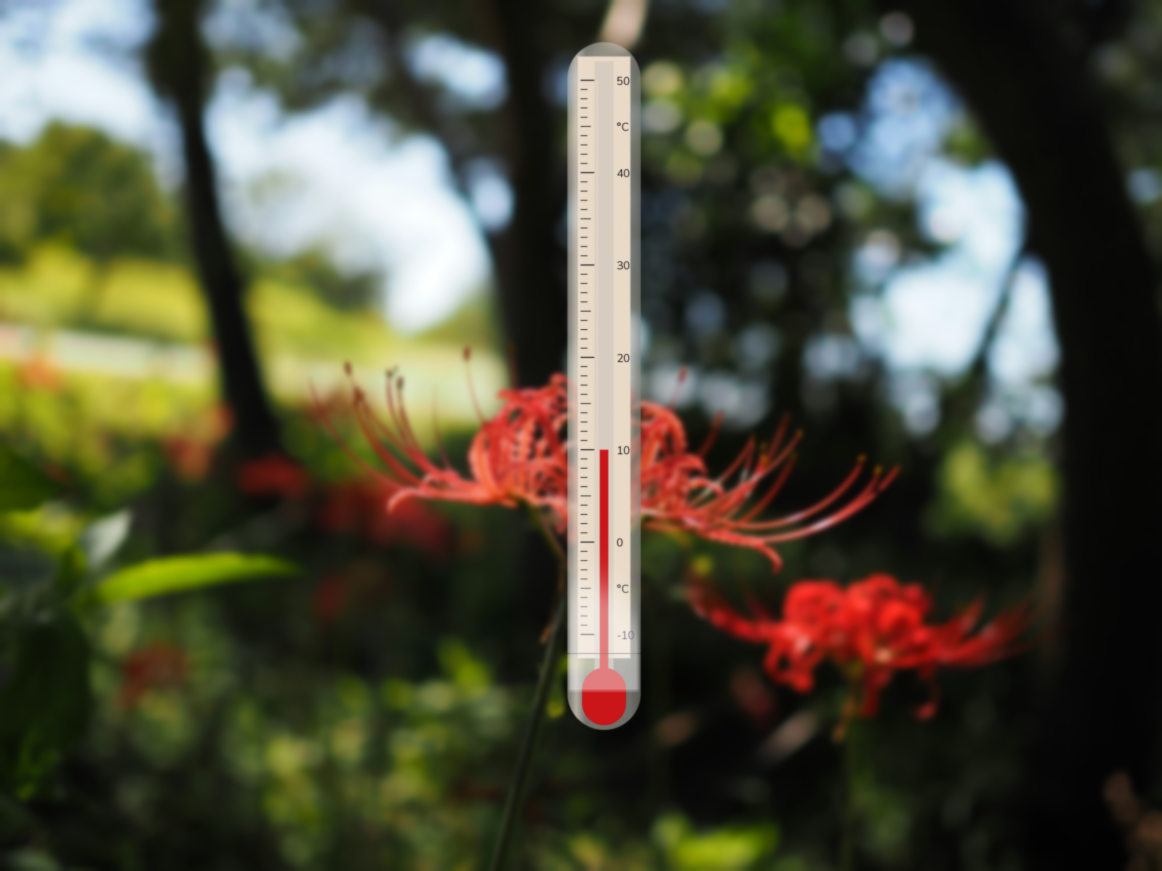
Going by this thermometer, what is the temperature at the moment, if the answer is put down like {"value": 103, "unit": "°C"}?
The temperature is {"value": 10, "unit": "°C"}
